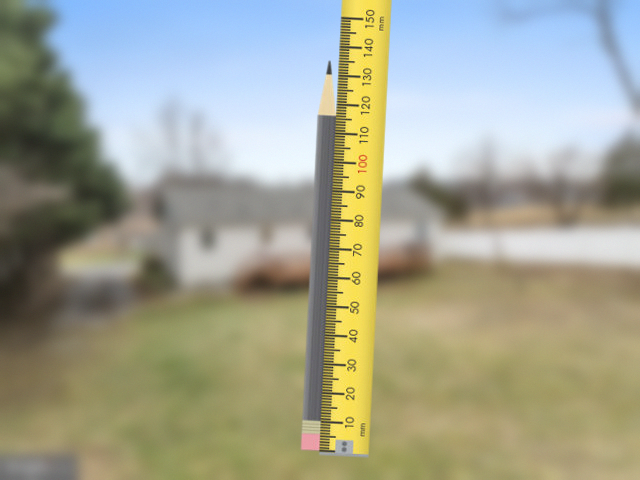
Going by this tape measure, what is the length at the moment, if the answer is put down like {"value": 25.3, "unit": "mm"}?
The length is {"value": 135, "unit": "mm"}
